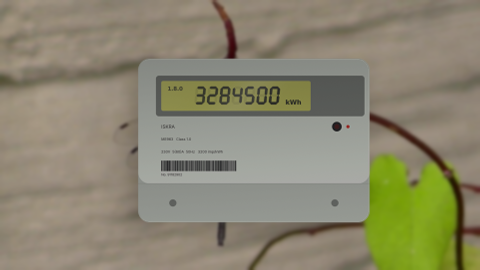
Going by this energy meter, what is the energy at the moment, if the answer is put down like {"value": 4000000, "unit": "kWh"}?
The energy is {"value": 3284500, "unit": "kWh"}
